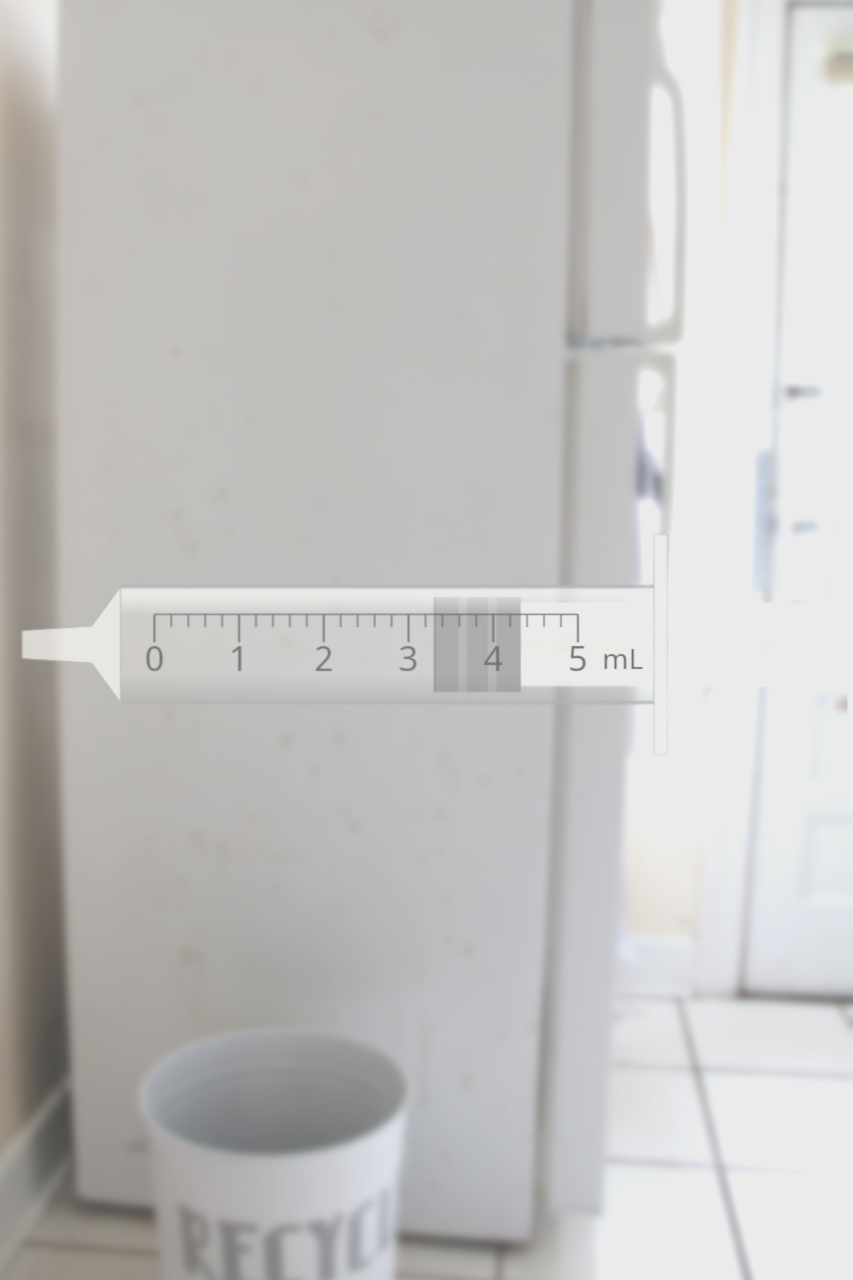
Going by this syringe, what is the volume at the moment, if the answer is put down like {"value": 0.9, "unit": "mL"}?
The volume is {"value": 3.3, "unit": "mL"}
